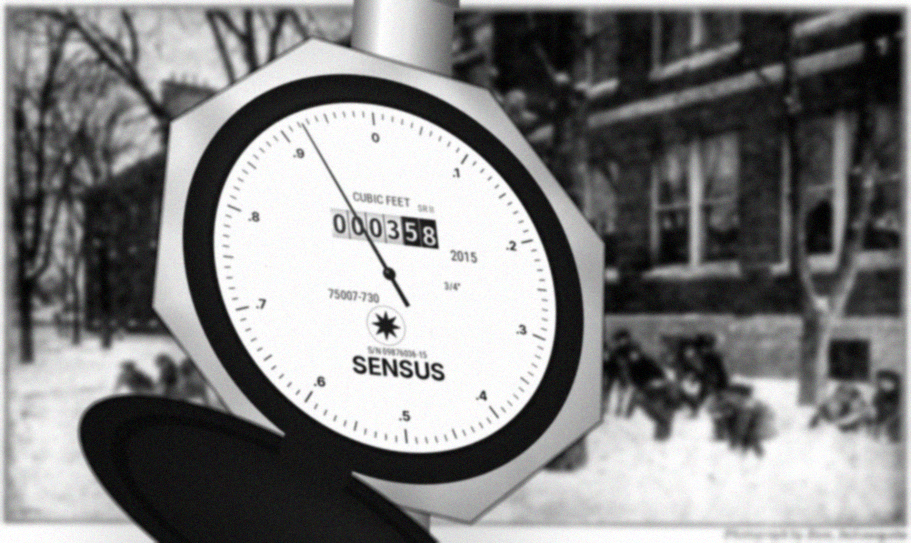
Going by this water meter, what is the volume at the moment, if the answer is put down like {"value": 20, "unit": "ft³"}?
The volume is {"value": 357.92, "unit": "ft³"}
